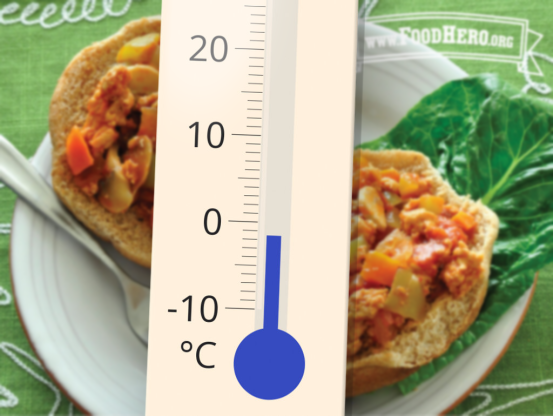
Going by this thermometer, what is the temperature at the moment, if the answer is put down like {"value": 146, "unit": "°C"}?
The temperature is {"value": -1.5, "unit": "°C"}
